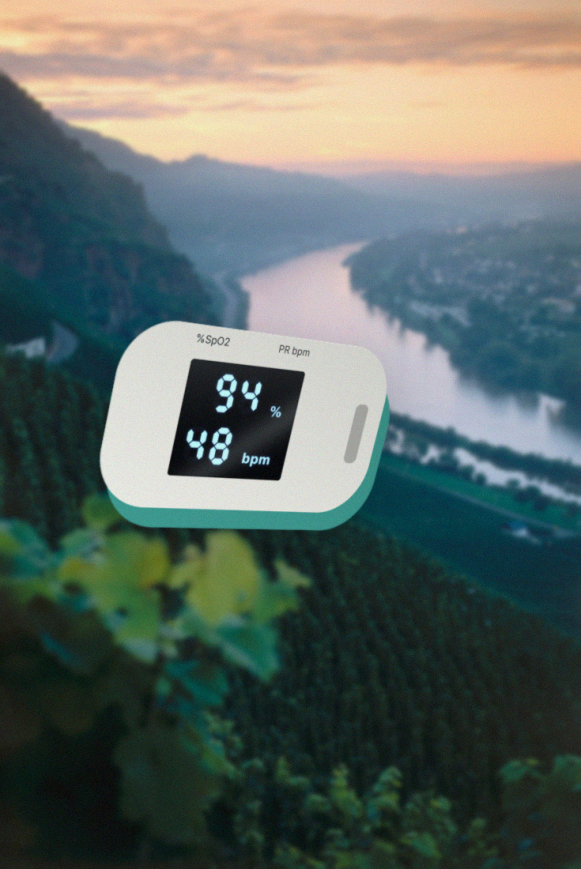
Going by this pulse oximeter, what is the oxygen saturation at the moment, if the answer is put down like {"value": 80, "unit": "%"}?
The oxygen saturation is {"value": 94, "unit": "%"}
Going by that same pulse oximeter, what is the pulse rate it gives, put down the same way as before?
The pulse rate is {"value": 48, "unit": "bpm"}
